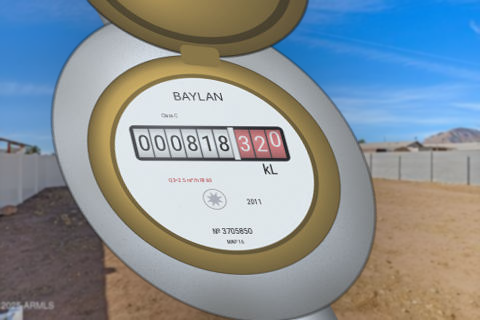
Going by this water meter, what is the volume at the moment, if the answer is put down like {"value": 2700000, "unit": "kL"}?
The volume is {"value": 818.320, "unit": "kL"}
